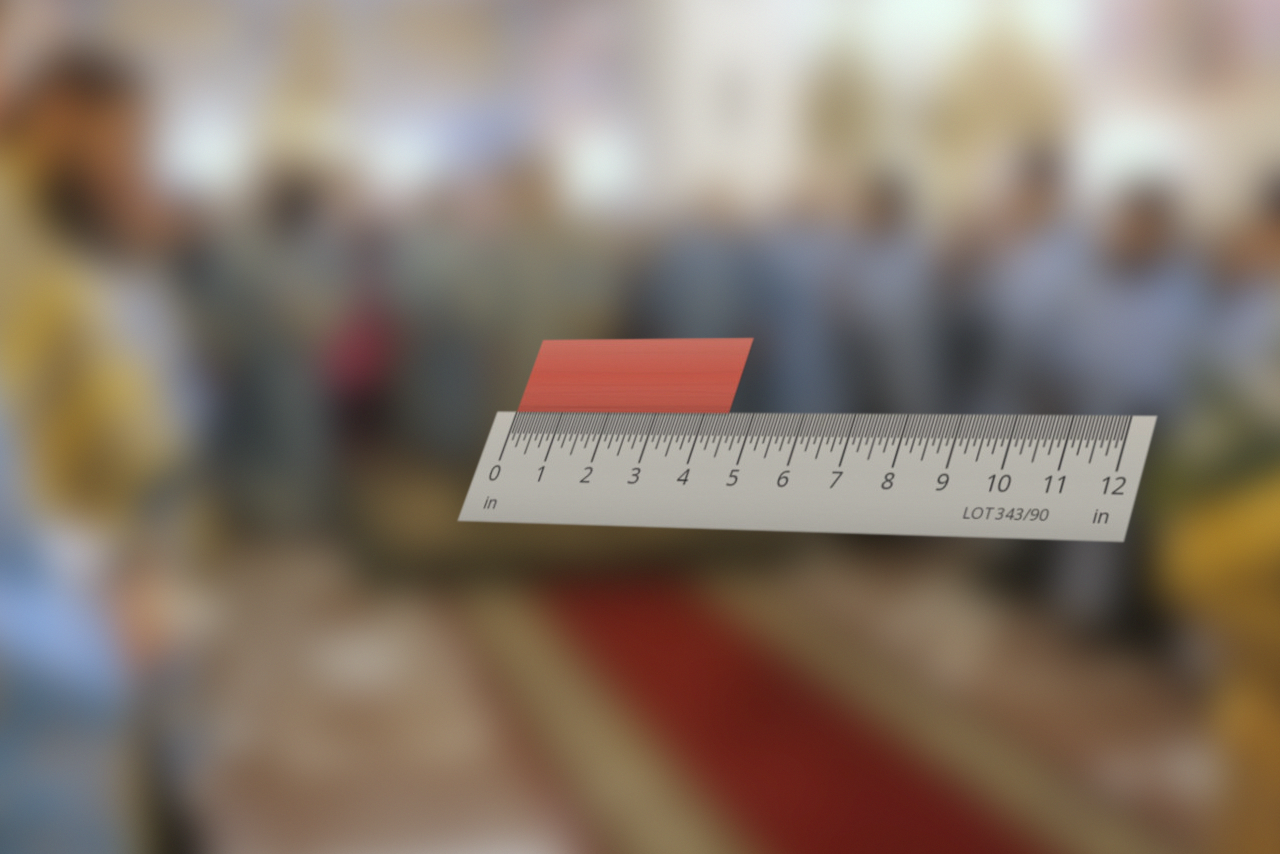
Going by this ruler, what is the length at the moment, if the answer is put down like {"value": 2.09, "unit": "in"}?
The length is {"value": 4.5, "unit": "in"}
